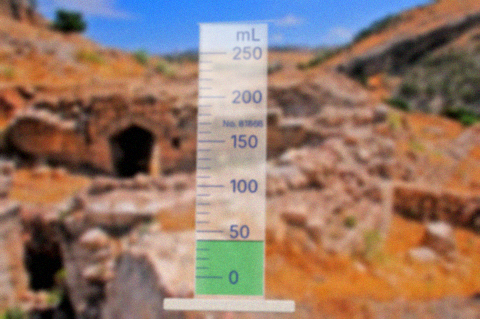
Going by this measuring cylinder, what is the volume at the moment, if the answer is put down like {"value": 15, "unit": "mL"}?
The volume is {"value": 40, "unit": "mL"}
